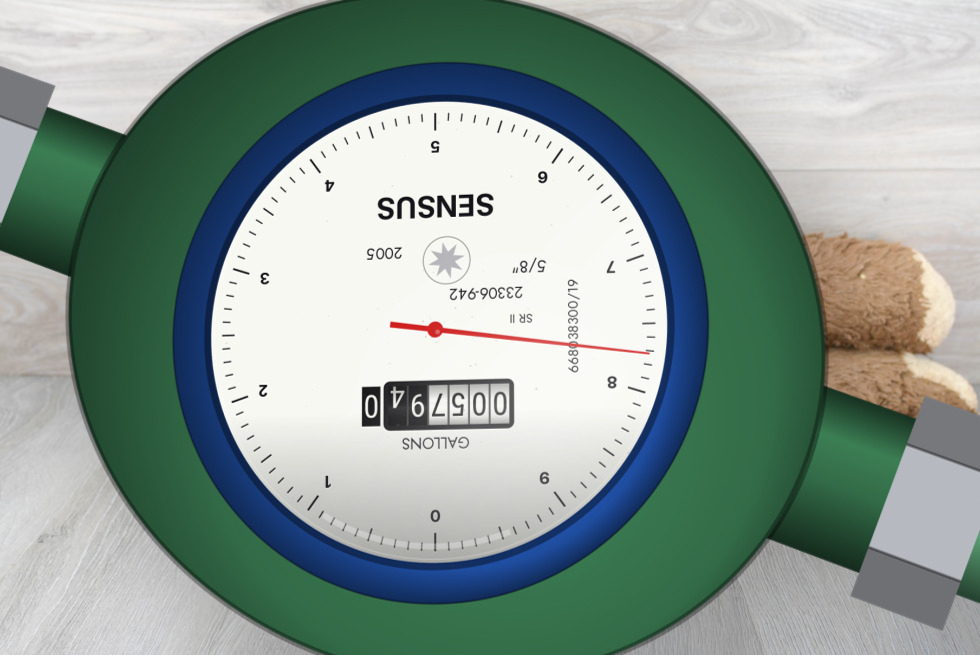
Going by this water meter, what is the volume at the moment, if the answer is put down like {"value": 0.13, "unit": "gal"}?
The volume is {"value": 57937.7, "unit": "gal"}
